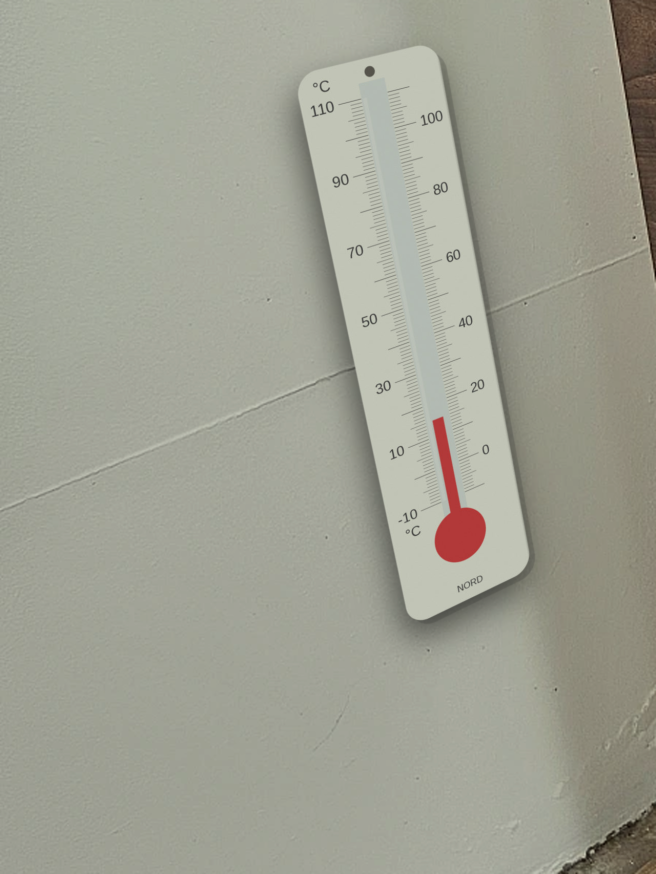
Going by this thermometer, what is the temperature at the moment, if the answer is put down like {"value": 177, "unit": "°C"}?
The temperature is {"value": 15, "unit": "°C"}
